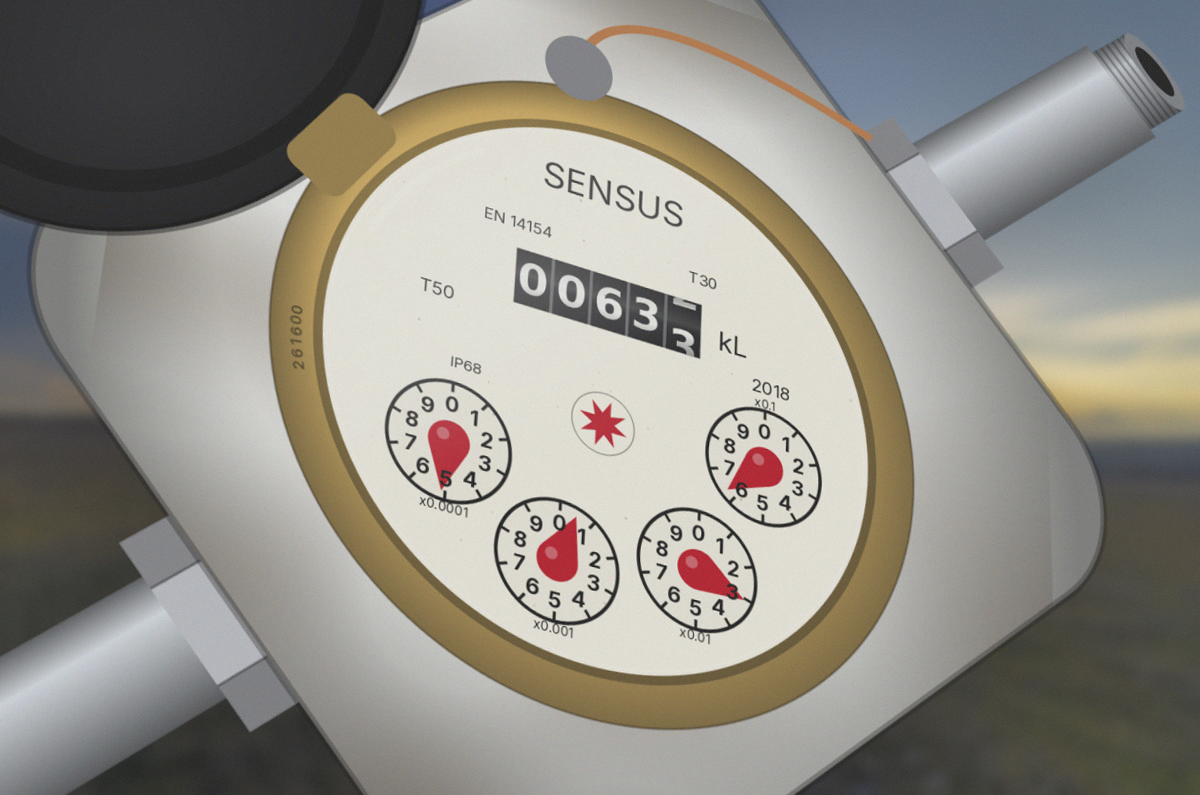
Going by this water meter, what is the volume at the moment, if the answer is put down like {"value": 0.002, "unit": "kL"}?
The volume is {"value": 632.6305, "unit": "kL"}
